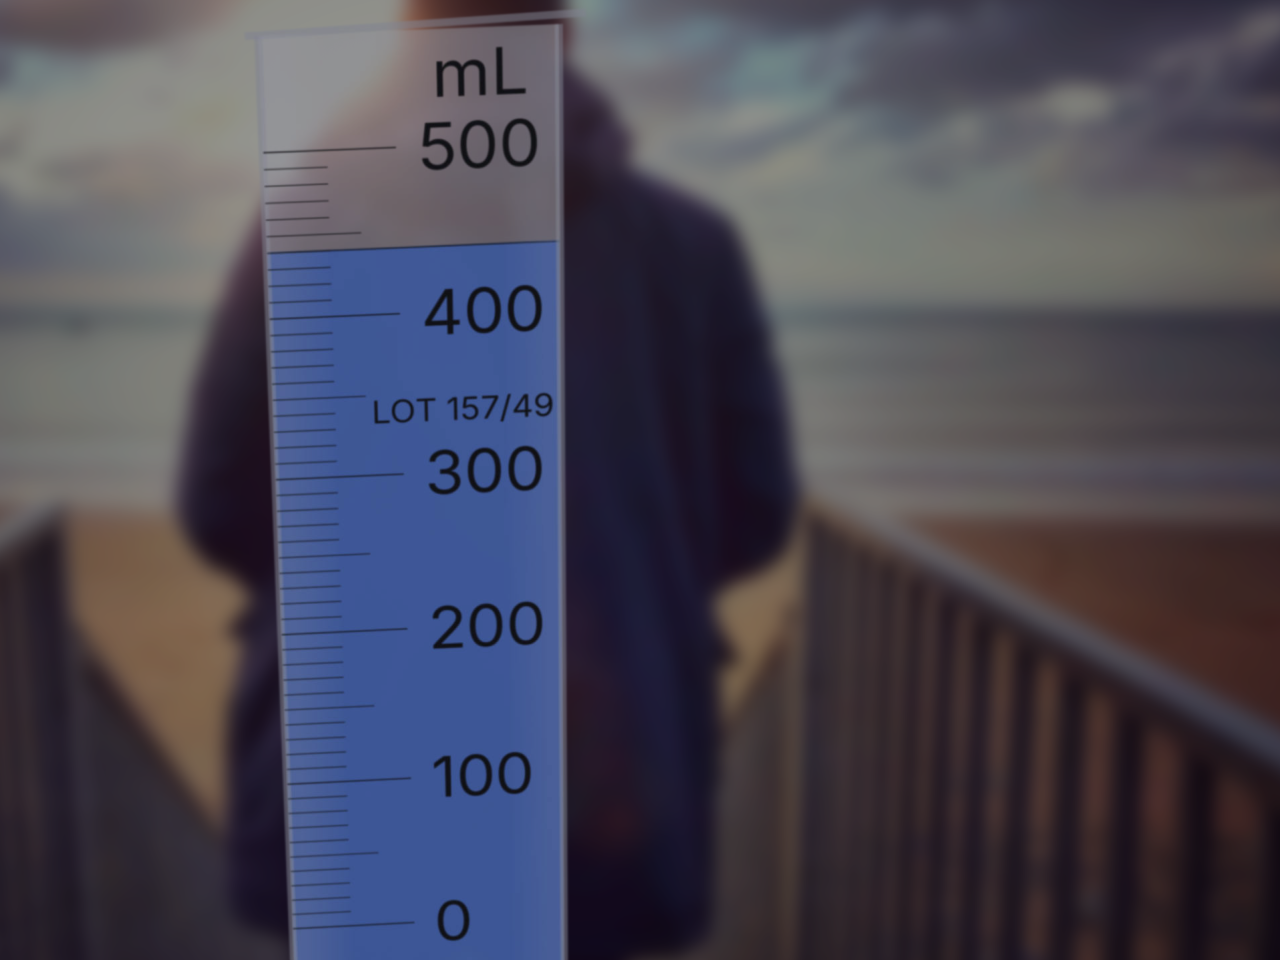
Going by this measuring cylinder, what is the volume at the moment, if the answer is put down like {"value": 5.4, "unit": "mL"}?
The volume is {"value": 440, "unit": "mL"}
